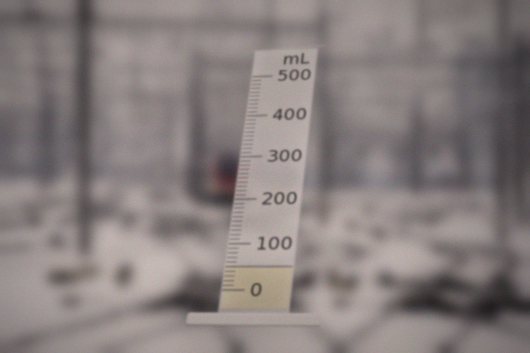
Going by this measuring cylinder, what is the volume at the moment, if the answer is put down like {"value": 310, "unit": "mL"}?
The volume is {"value": 50, "unit": "mL"}
